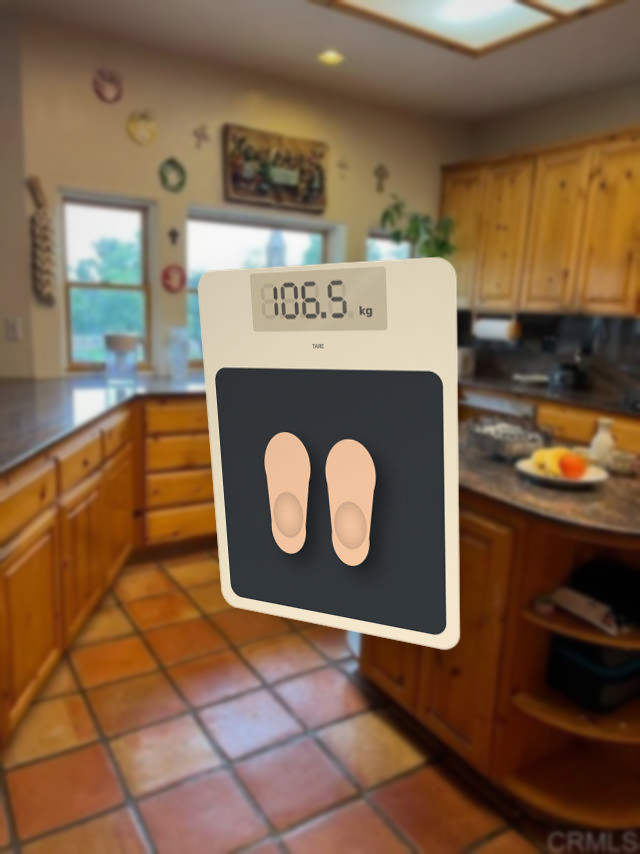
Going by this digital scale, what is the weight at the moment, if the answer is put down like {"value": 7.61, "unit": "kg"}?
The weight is {"value": 106.5, "unit": "kg"}
